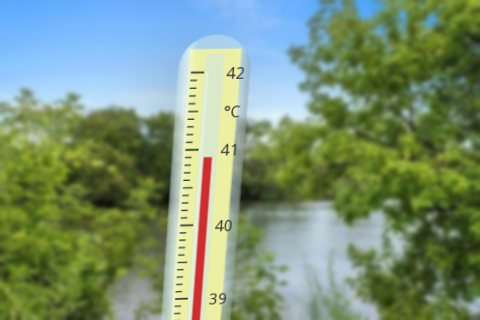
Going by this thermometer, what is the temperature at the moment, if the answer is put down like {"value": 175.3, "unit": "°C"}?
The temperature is {"value": 40.9, "unit": "°C"}
